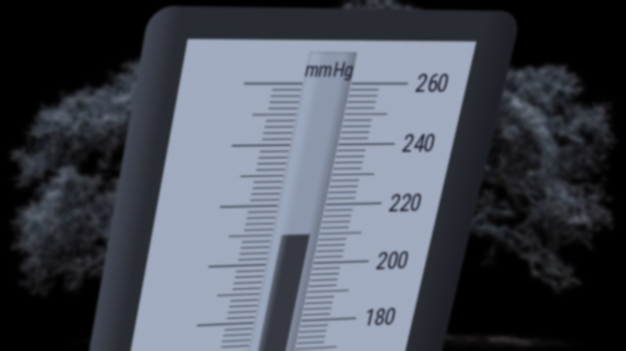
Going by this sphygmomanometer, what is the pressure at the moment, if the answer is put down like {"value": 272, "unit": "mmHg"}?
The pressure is {"value": 210, "unit": "mmHg"}
